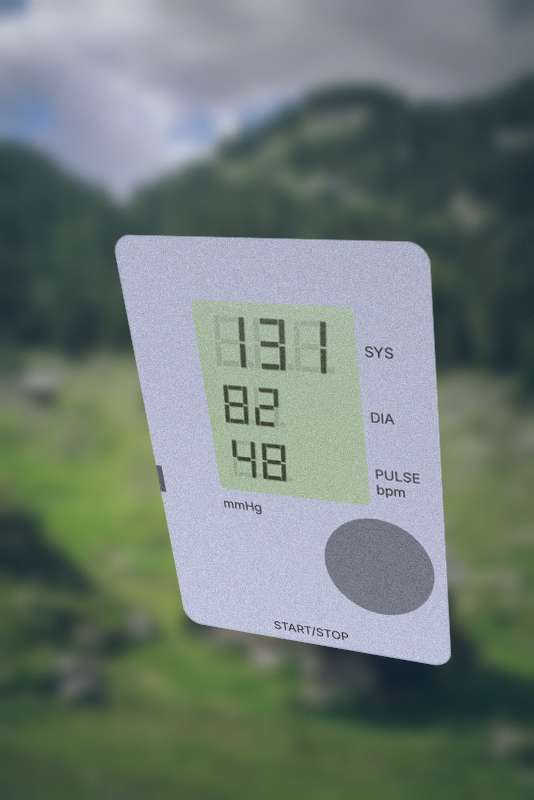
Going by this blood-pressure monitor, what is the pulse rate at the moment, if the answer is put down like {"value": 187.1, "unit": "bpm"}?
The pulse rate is {"value": 48, "unit": "bpm"}
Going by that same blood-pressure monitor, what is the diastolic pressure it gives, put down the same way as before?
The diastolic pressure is {"value": 82, "unit": "mmHg"}
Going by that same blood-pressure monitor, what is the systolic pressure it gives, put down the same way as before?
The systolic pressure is {"value": 131, "unit": "mmHg"}
